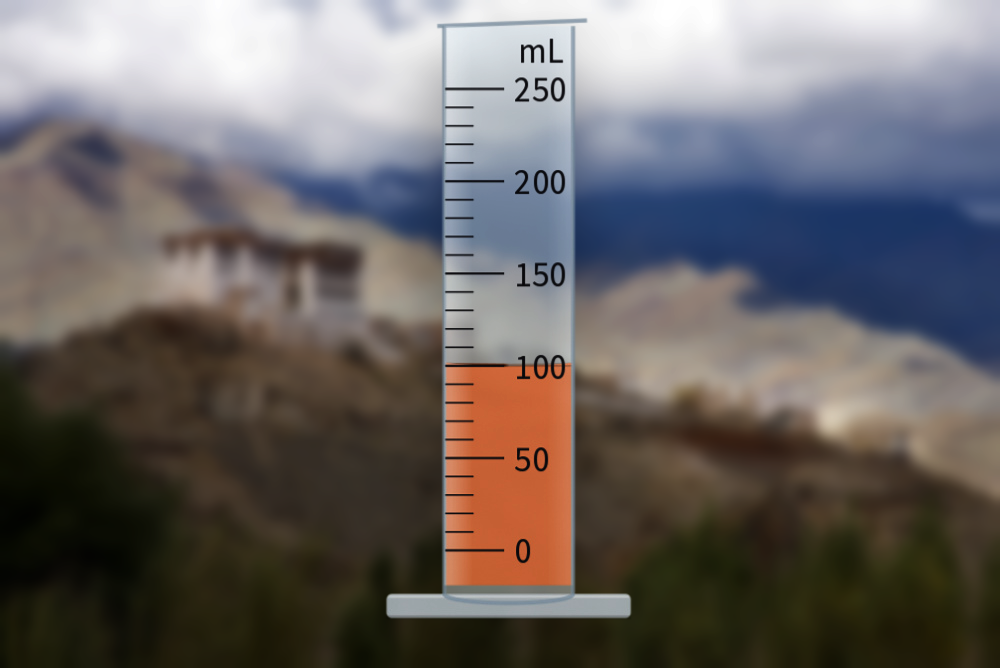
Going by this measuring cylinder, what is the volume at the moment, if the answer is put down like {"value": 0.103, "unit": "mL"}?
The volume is {"value": 100, "unit": "mL"}
